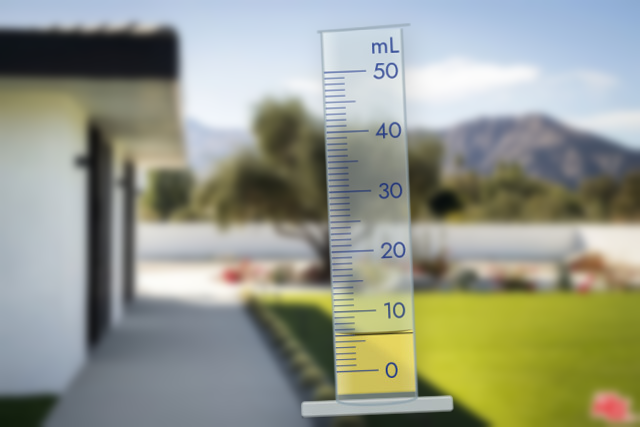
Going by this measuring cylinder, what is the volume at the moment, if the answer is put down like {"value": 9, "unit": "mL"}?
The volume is {"value": 6, "unit": "mL"}
